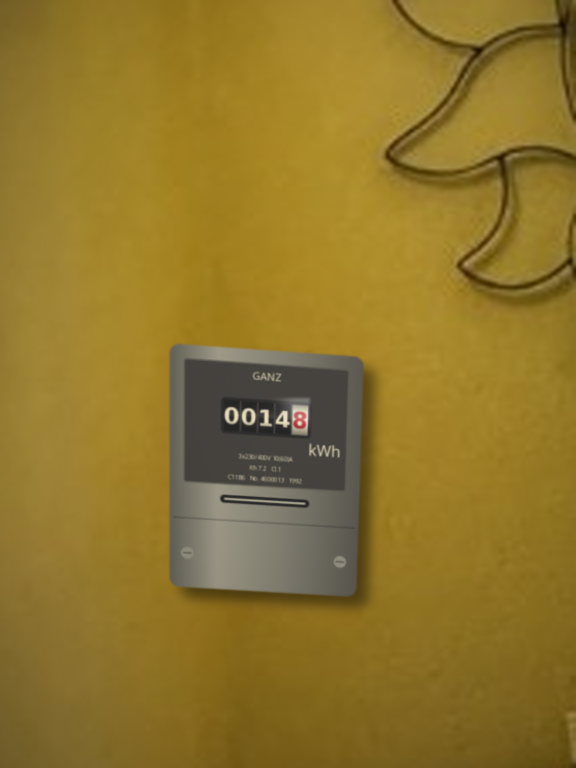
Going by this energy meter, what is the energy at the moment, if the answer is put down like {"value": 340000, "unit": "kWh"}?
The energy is {"value": 14.8, "unit": "kWh"}
